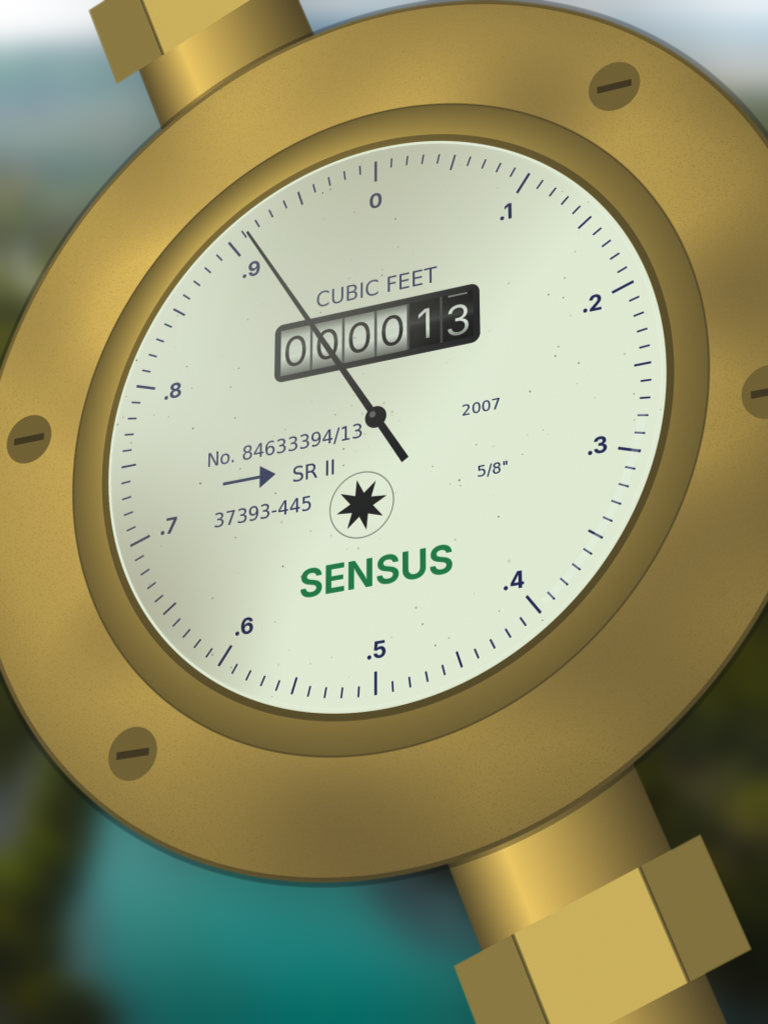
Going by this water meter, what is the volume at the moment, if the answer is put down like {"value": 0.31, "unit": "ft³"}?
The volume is {"value": 12.91, "unit": "ft³"}
